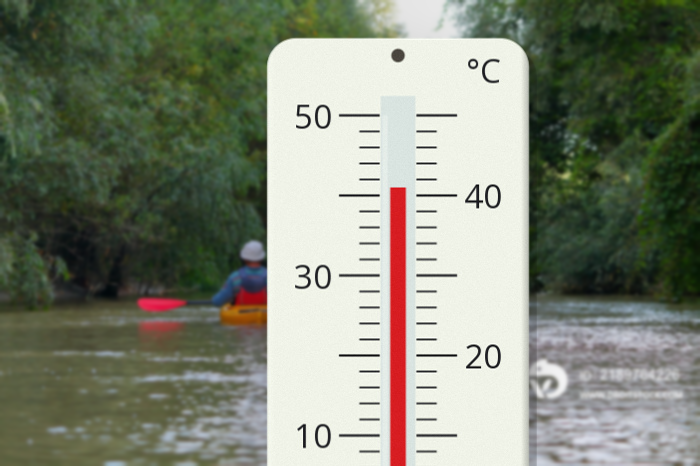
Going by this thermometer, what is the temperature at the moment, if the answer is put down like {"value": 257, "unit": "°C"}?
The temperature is {"value": 41, "unit": "°C"}
